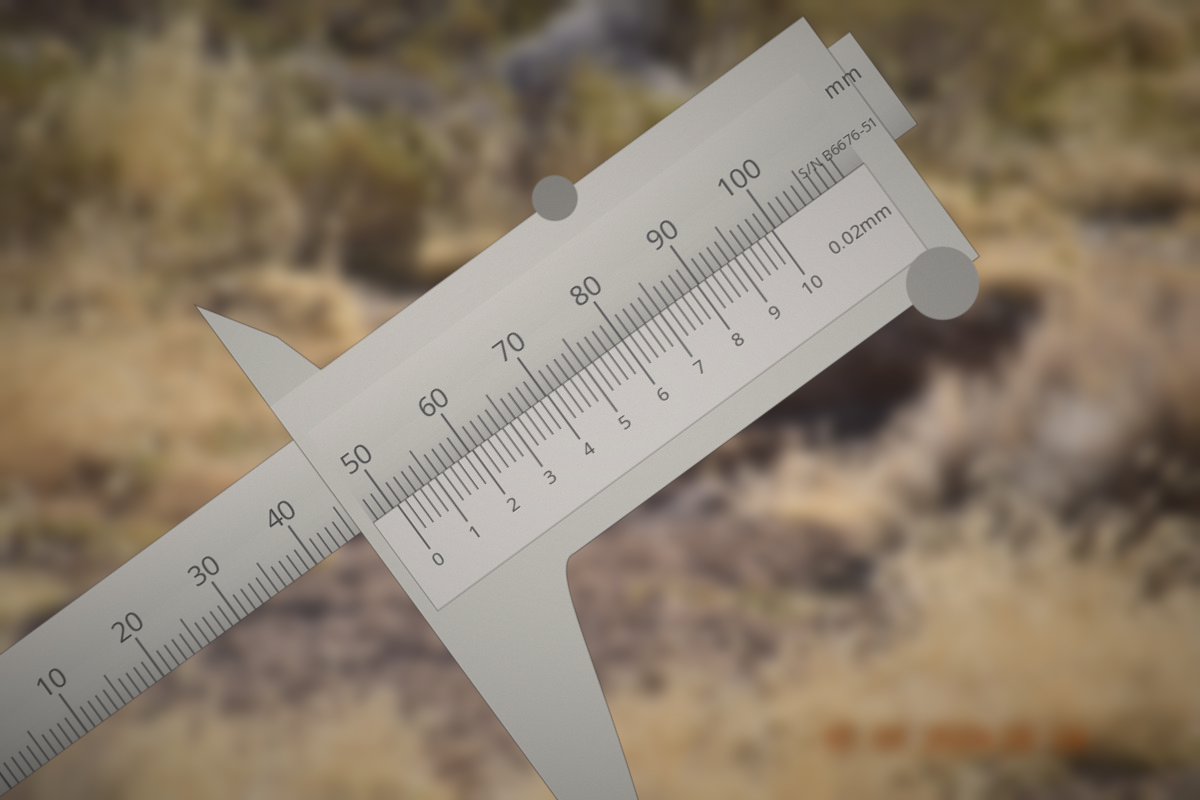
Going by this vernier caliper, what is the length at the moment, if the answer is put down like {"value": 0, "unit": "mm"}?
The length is {"value": 50.6, "unit": "mm"}
